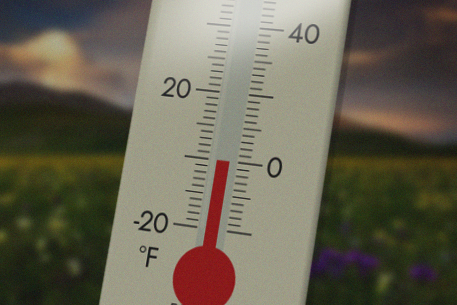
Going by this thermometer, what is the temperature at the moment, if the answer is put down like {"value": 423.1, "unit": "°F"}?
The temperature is {"value": 0, "unit": "°F"}
